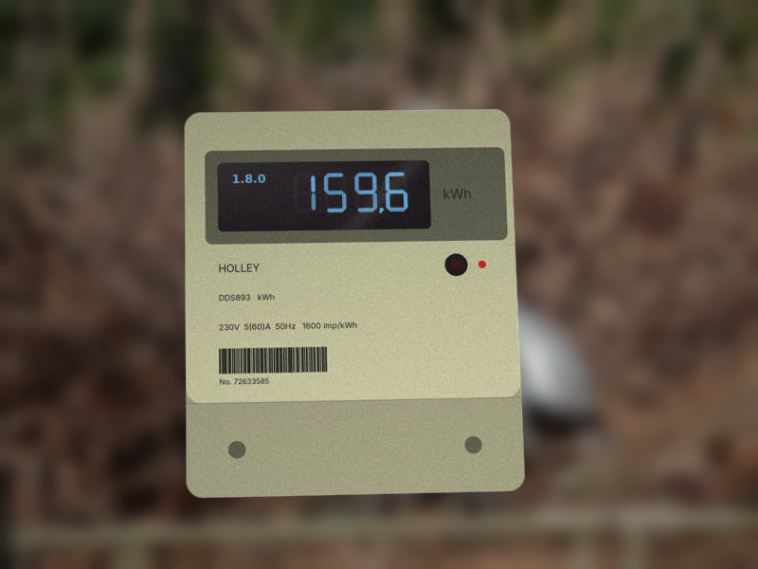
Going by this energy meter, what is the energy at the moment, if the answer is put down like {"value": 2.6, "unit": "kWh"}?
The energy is {"value": 159.6, "unit": "kWh"}
